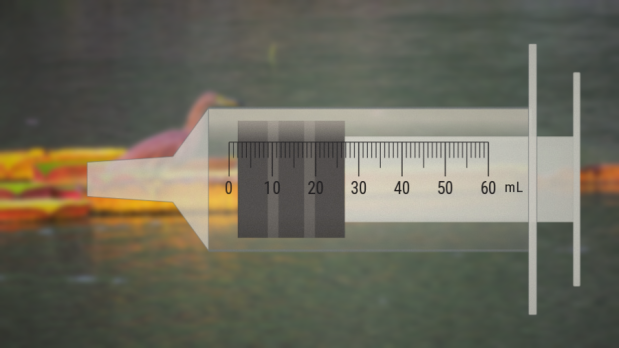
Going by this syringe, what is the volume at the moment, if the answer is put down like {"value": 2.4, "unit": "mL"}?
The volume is {"value": 2, "unit": "mL"}
